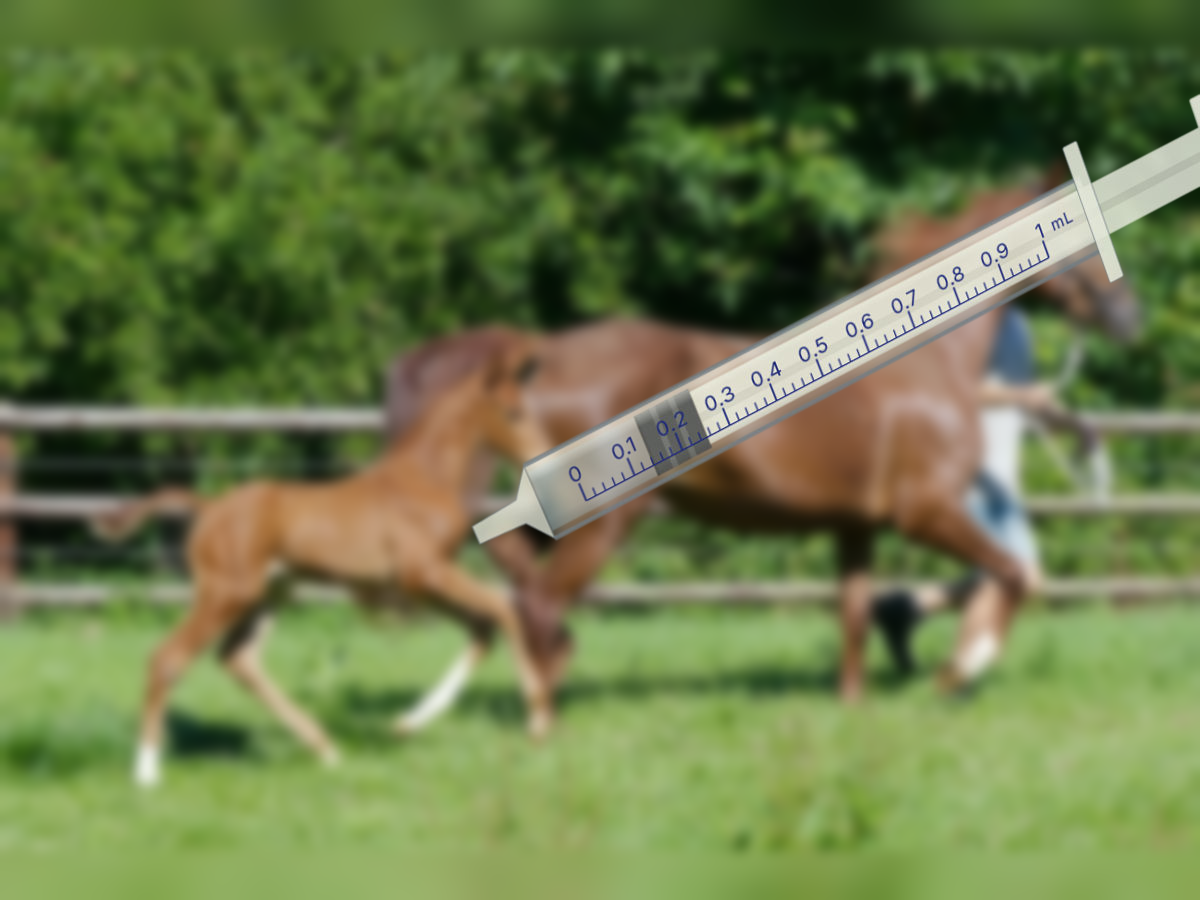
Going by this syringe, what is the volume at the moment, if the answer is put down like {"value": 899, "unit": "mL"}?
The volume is {"value": 0.14, "unit": "mL"}
